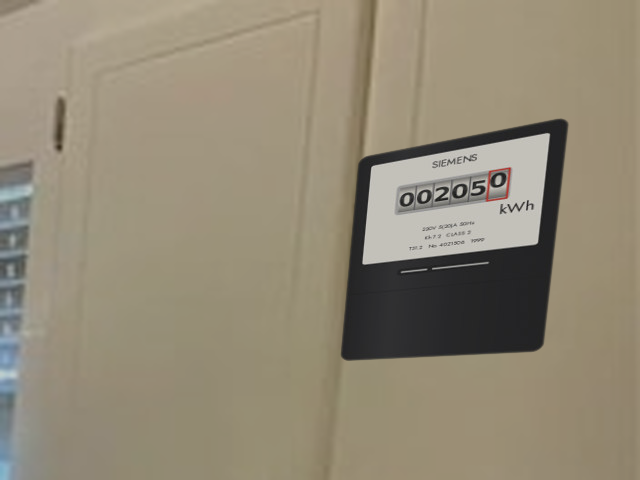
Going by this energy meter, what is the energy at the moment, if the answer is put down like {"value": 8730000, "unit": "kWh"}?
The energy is {"value": 205.0, "unit": "kWh"}
